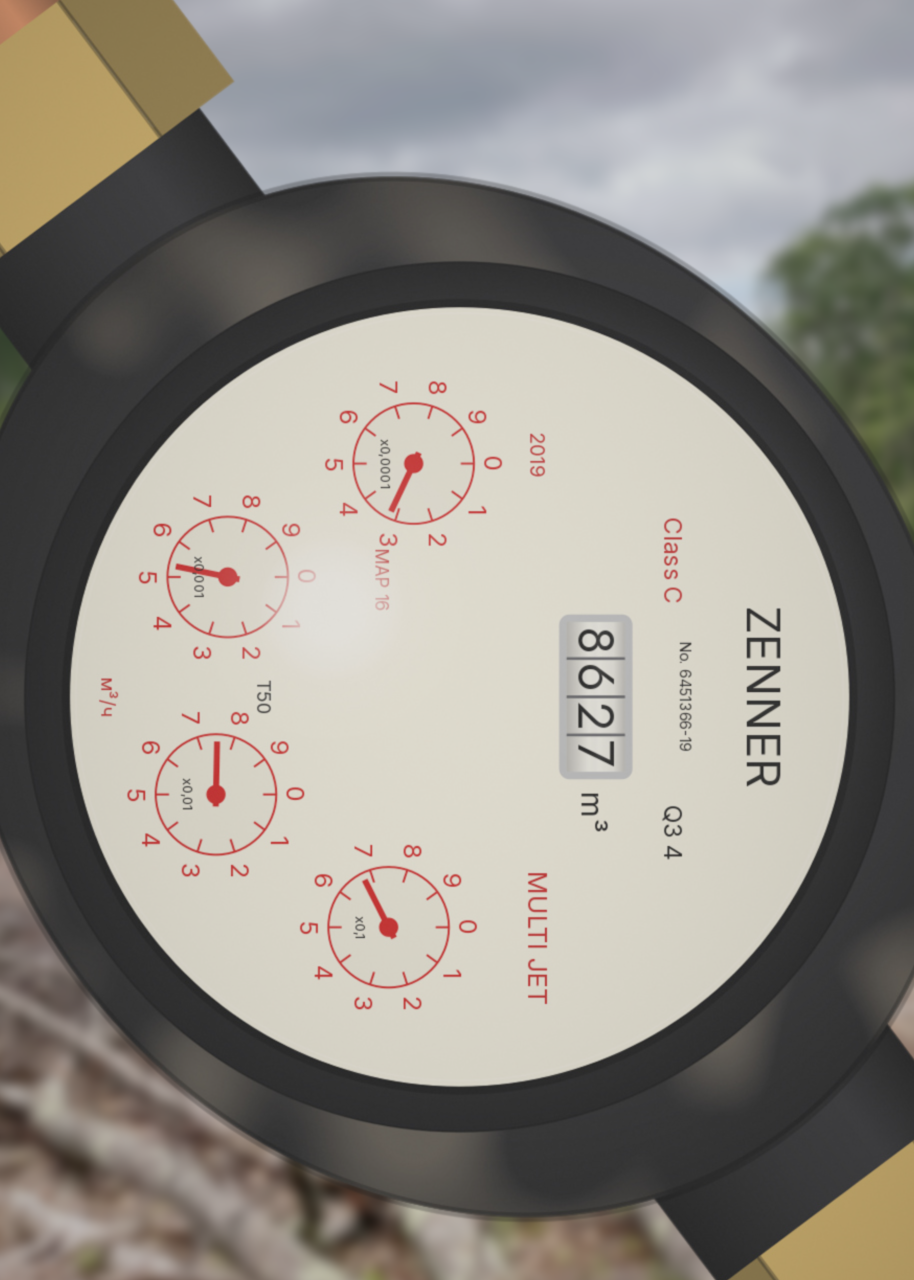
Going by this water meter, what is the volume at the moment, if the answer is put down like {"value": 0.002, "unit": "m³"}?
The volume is {"value": 8627.6753, "unit": "m³"}
